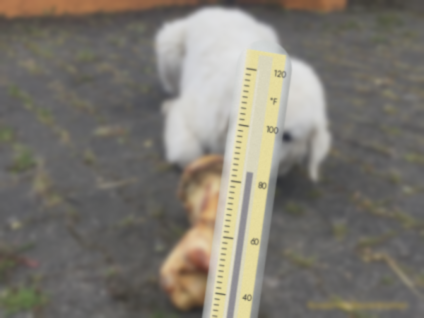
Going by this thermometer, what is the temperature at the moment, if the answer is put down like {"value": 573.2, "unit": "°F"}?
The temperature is {"value": 84, "unit": "°F"}
